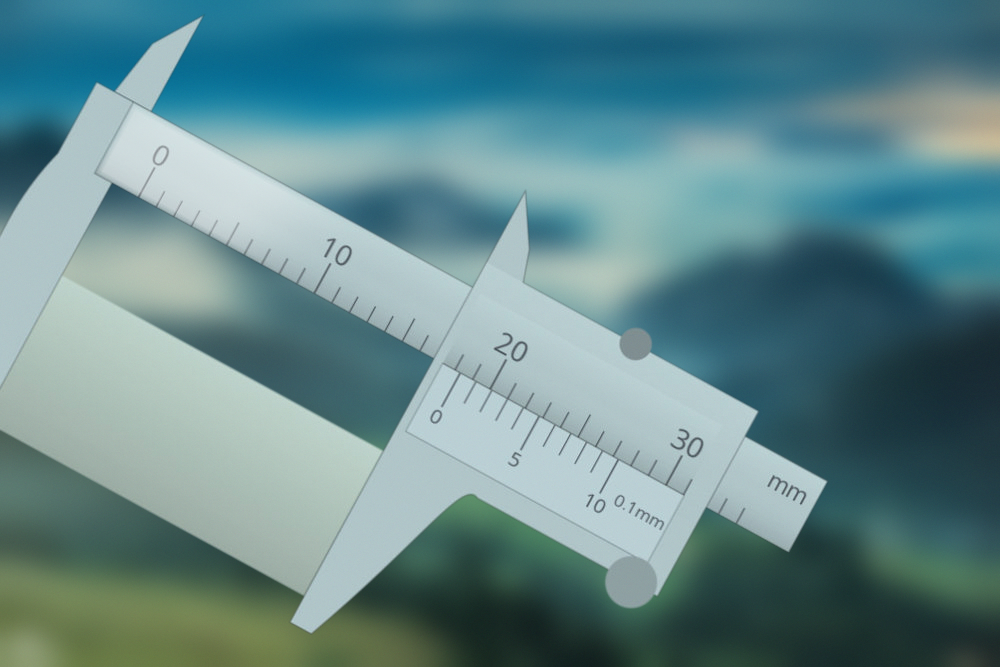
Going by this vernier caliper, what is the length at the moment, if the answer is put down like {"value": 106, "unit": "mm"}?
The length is {"value": 18.3, "unit": "mm"}
